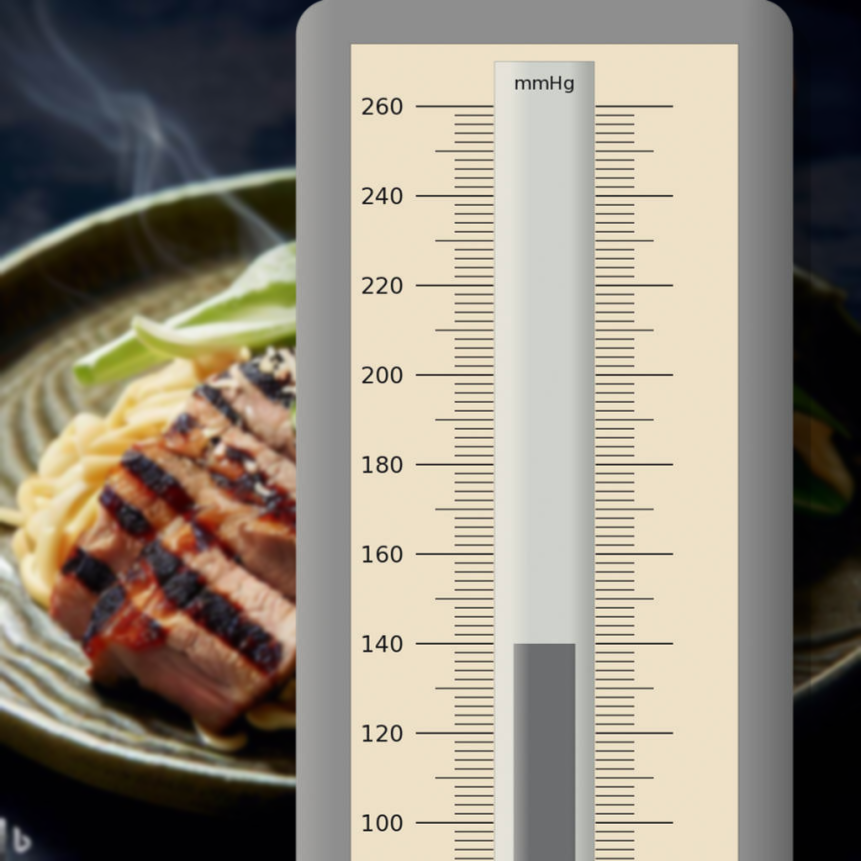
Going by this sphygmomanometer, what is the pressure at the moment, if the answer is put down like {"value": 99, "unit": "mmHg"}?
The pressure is {"value": 140, "unit": "mmHg"}
